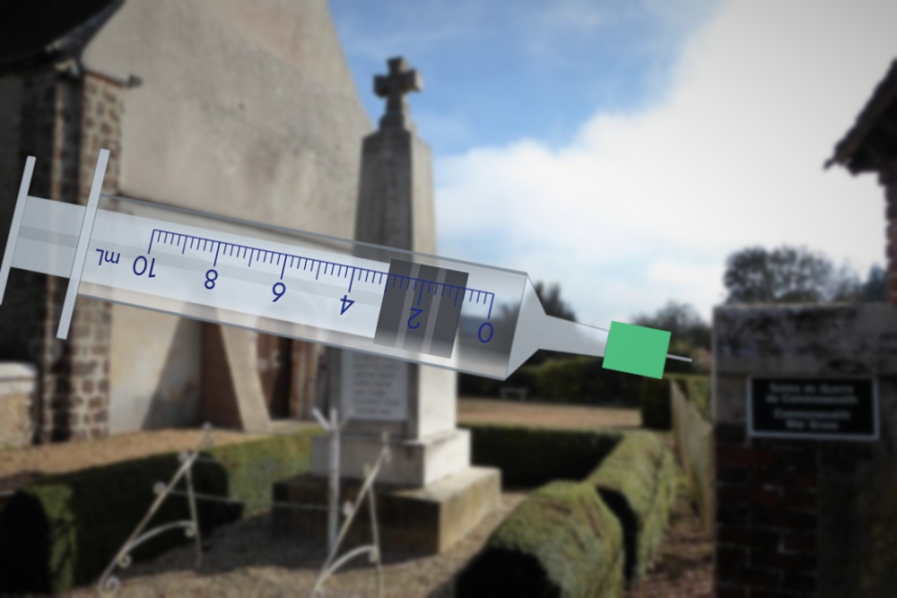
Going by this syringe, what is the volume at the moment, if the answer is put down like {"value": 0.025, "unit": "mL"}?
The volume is {"value": 0.8, "unit": "mL"}
